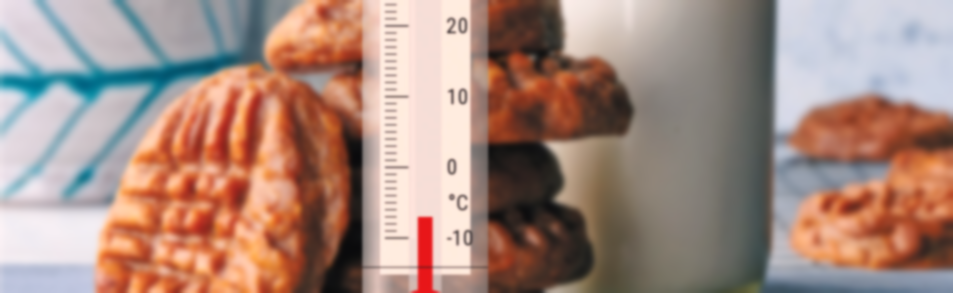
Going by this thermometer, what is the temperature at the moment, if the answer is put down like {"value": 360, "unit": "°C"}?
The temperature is {"value": -7, "unit": "°C"}
